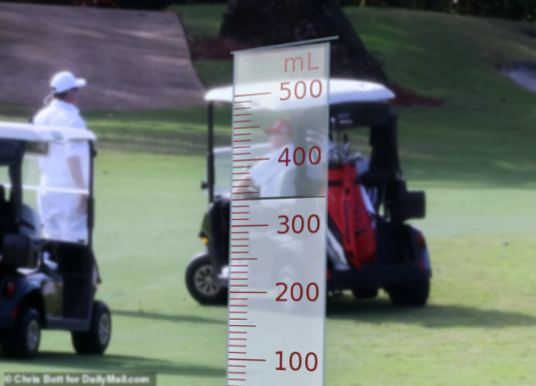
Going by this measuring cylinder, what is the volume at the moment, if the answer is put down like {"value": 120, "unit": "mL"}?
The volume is {"value": 340, "unit": "mL"}
